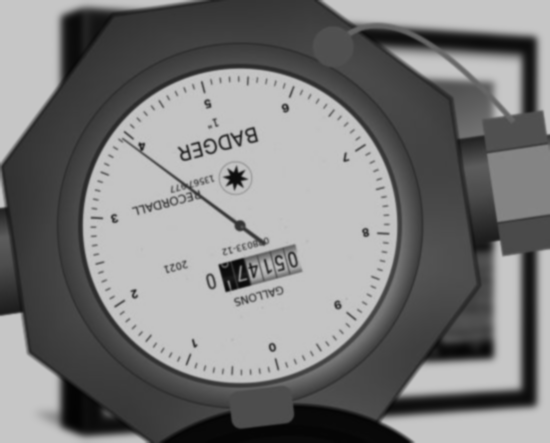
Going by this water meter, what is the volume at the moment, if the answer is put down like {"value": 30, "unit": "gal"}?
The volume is {"value": 514713.9, "unit": "gal"}
